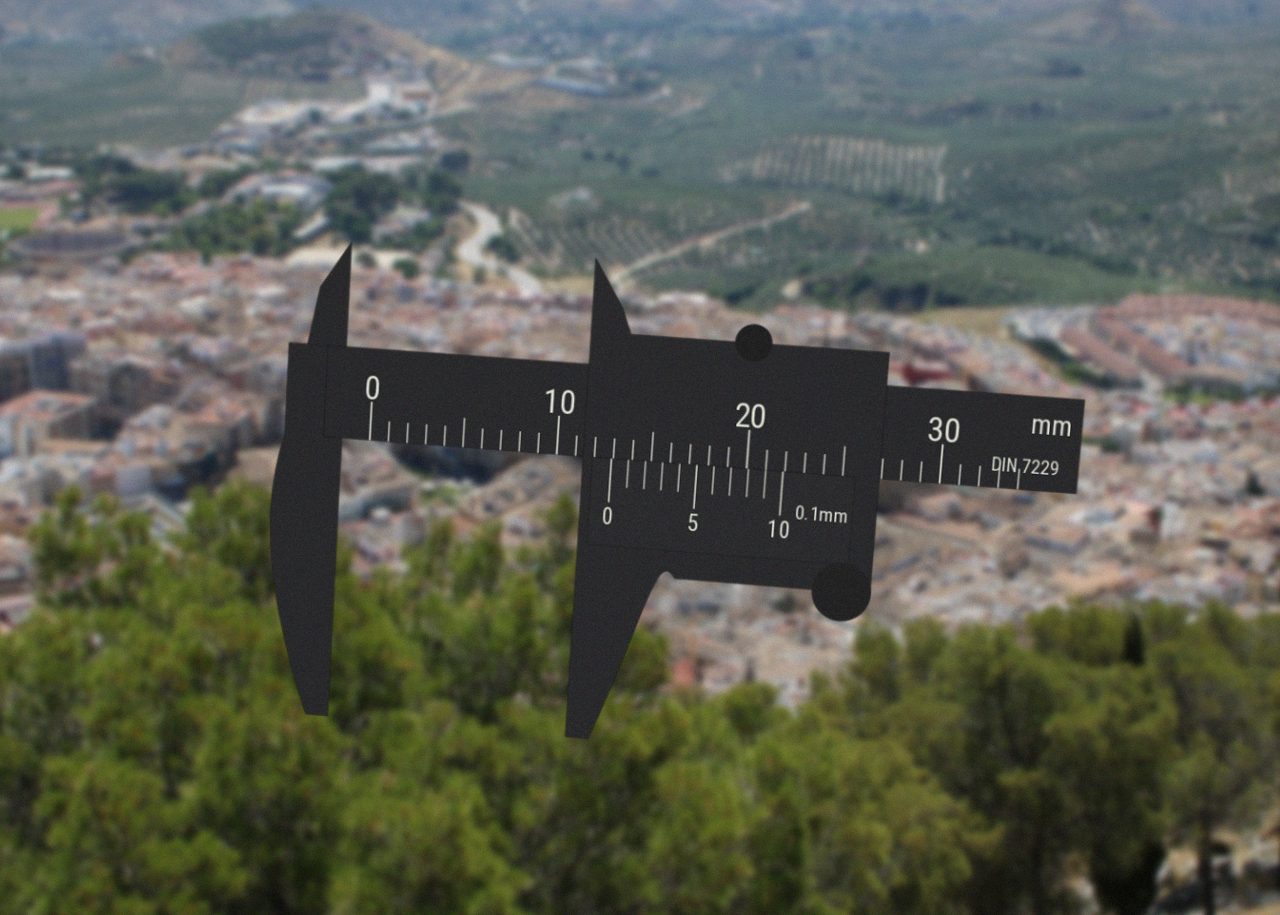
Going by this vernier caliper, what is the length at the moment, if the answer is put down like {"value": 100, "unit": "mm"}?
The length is {"value": 12.9, "unit": "mm"}
